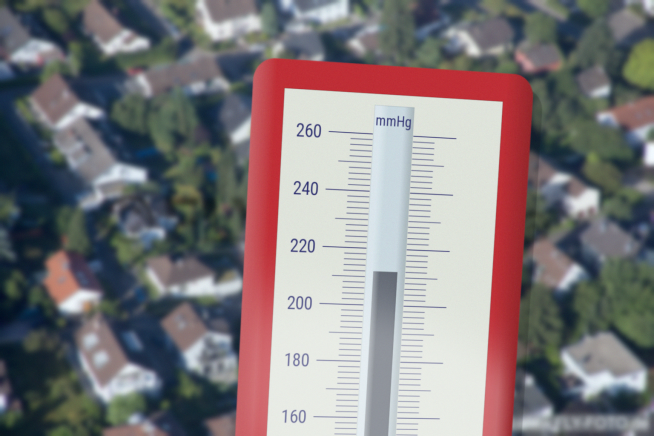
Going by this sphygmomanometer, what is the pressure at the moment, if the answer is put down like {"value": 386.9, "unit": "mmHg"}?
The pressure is {"value": 212, "unit": "mmHg"}
